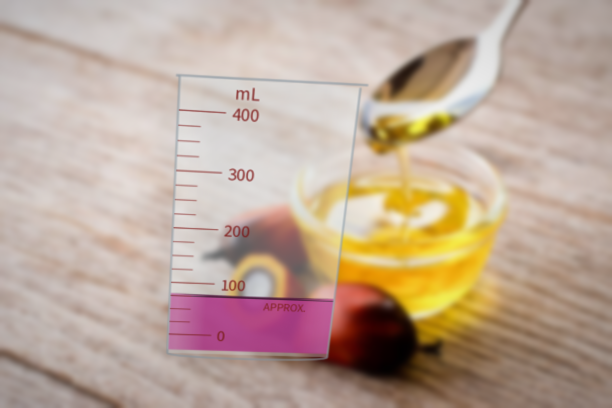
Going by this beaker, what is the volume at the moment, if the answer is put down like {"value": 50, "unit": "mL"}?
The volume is {"value": 75, "unit": "mL"}
